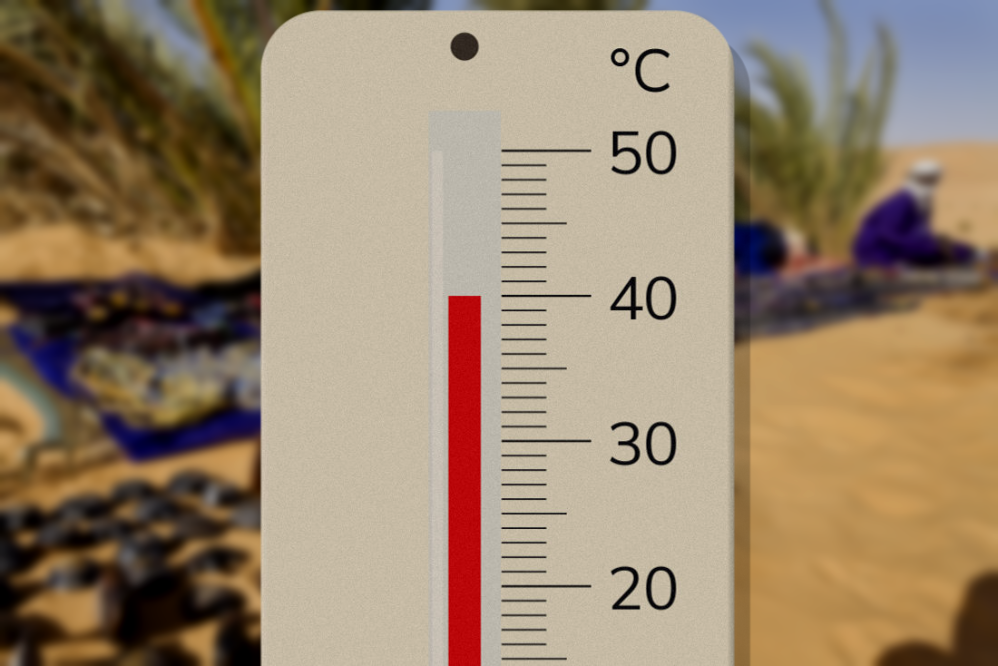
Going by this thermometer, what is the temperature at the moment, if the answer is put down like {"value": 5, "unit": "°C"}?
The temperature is {"value": 40, "unit": "°C"}
